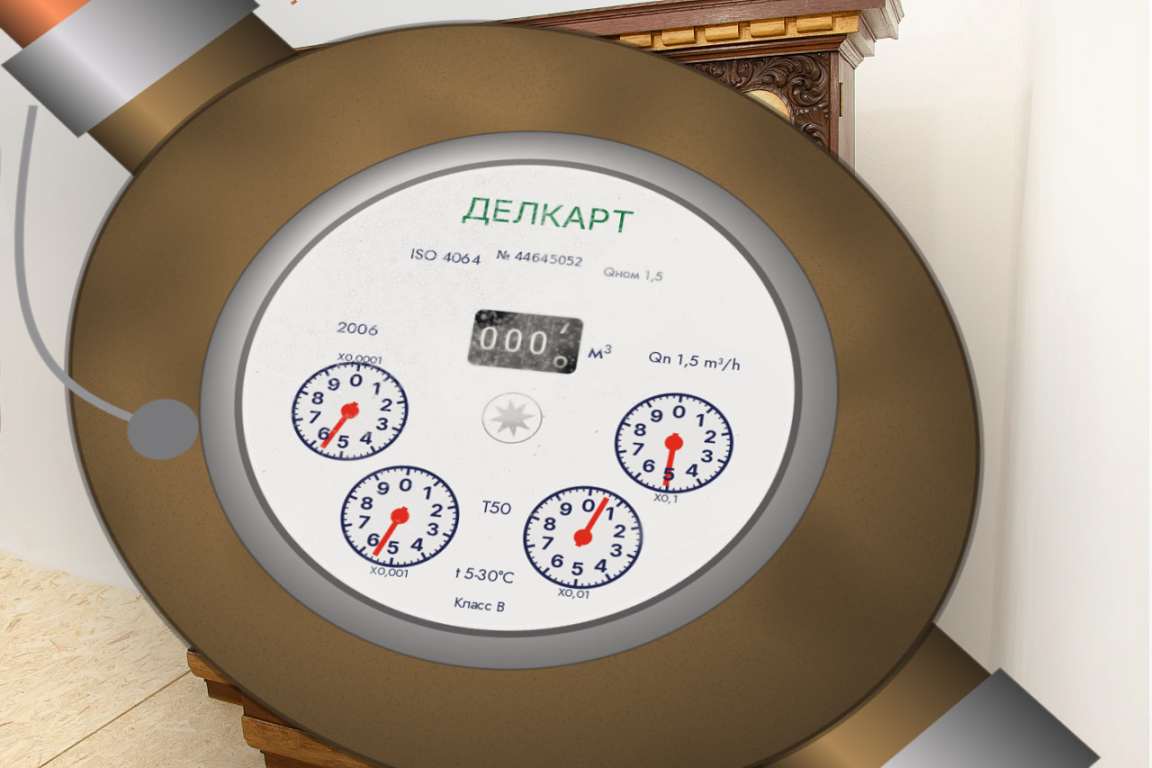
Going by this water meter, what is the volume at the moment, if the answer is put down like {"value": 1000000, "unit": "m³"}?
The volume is {"value": 7.5055, "unit": "m³"}
